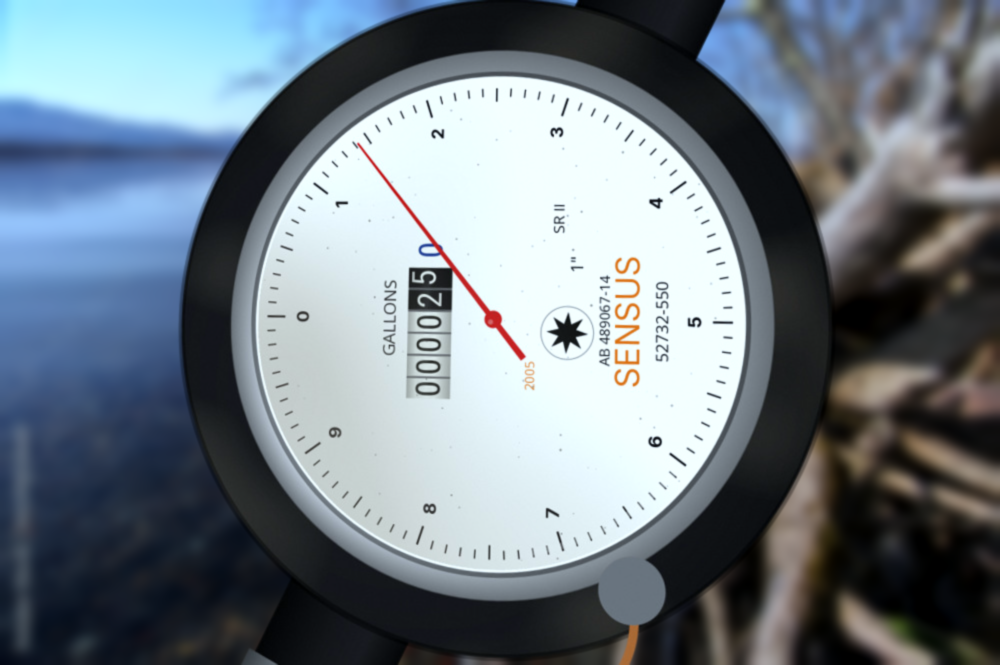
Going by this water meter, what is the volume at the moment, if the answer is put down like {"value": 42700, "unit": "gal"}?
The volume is {"value": 251.4, "unit": "gal"}
